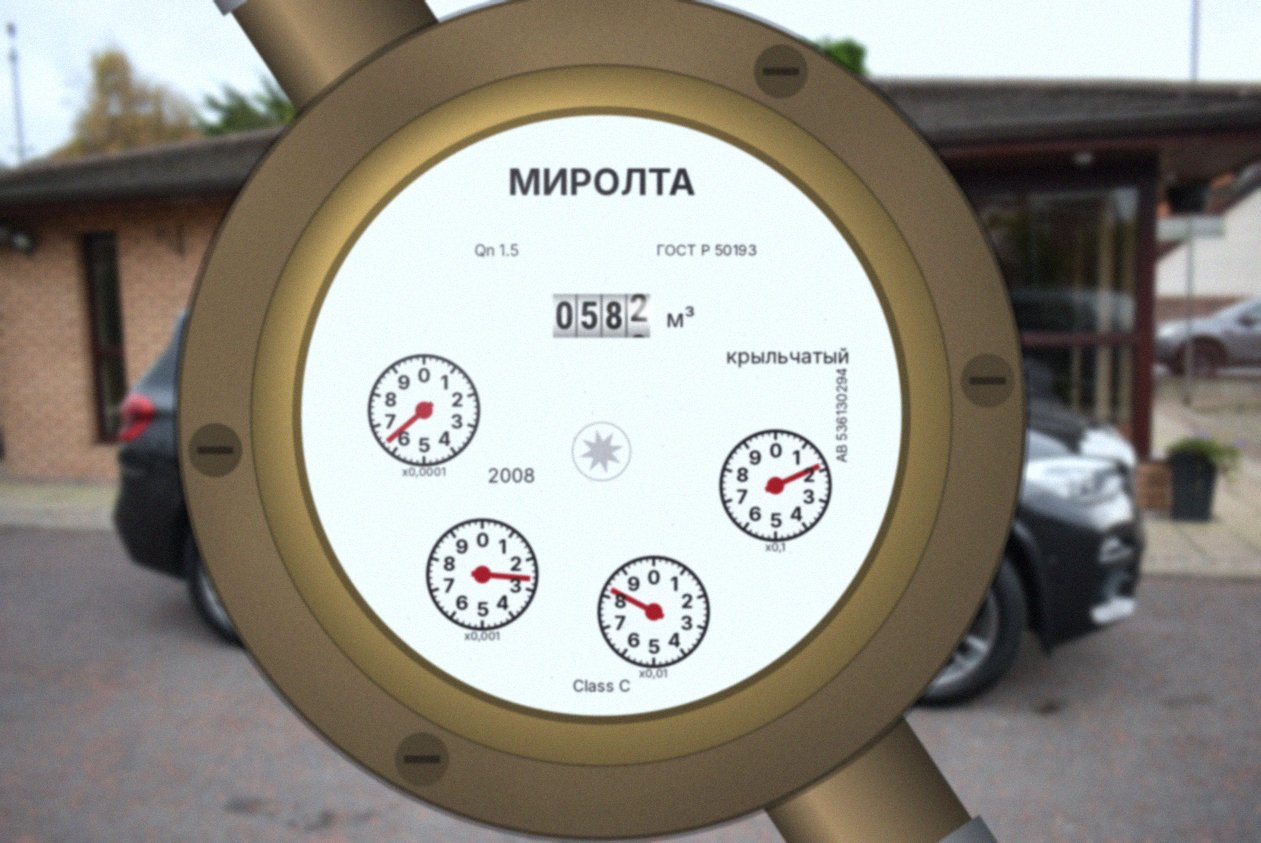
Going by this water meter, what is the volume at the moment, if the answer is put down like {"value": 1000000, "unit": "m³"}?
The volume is {"value": 582.1826, "unit": "m³"}
